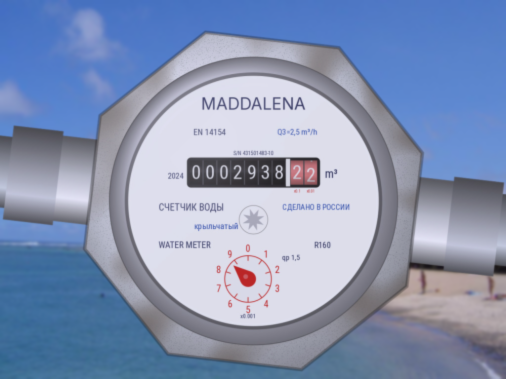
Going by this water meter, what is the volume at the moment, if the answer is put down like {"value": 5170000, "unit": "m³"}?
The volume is {"value": 2938.218, "unit": "m³"}
